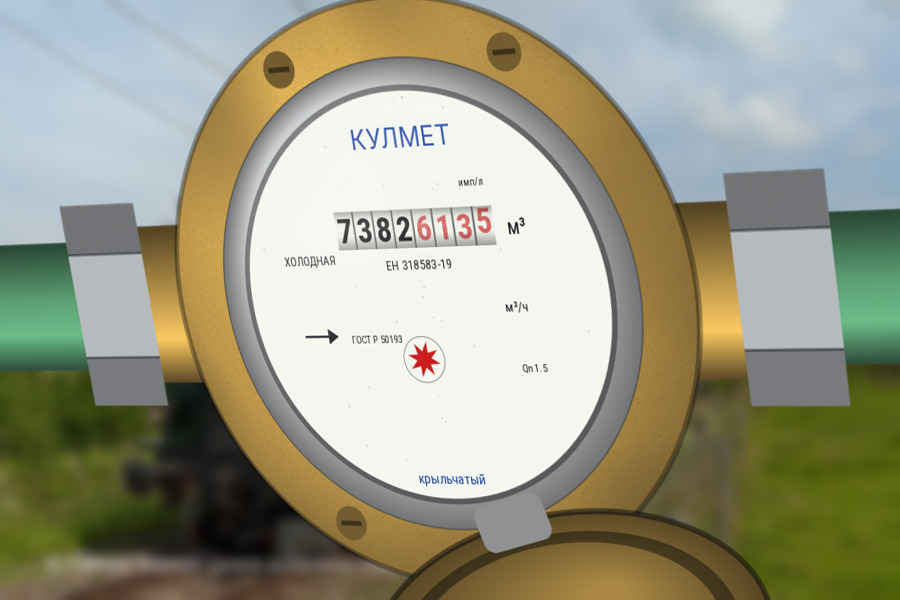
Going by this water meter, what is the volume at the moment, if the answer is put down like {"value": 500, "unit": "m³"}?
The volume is {"value": 7382.6135, "unit": "m³"}
